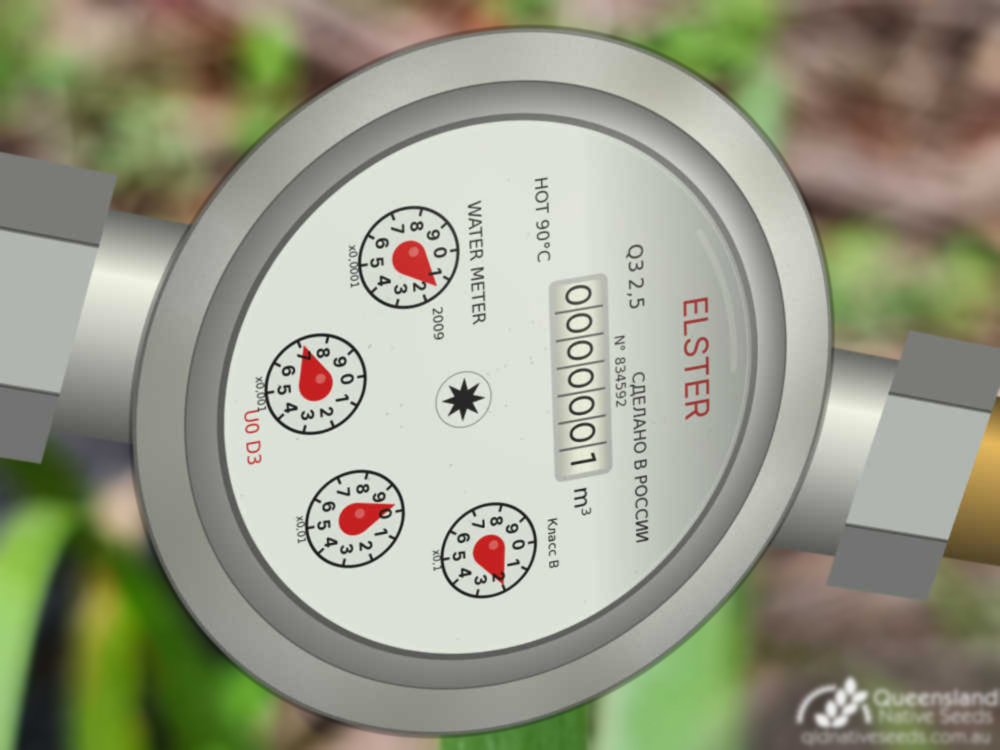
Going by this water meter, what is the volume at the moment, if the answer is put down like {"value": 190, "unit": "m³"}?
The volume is {"value": 1.1971, "unit": "m³"}
